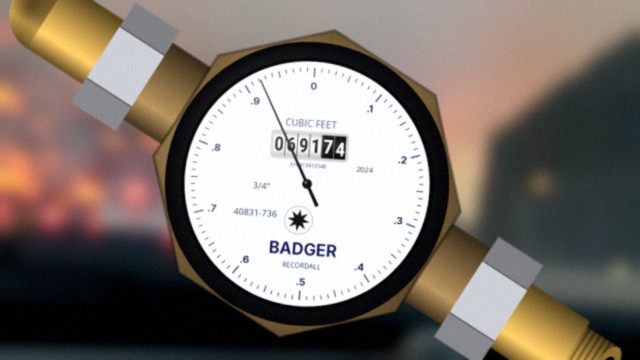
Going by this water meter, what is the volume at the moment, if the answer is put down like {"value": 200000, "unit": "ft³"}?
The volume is {"value": 69173.92, "unit": "ft³"}
